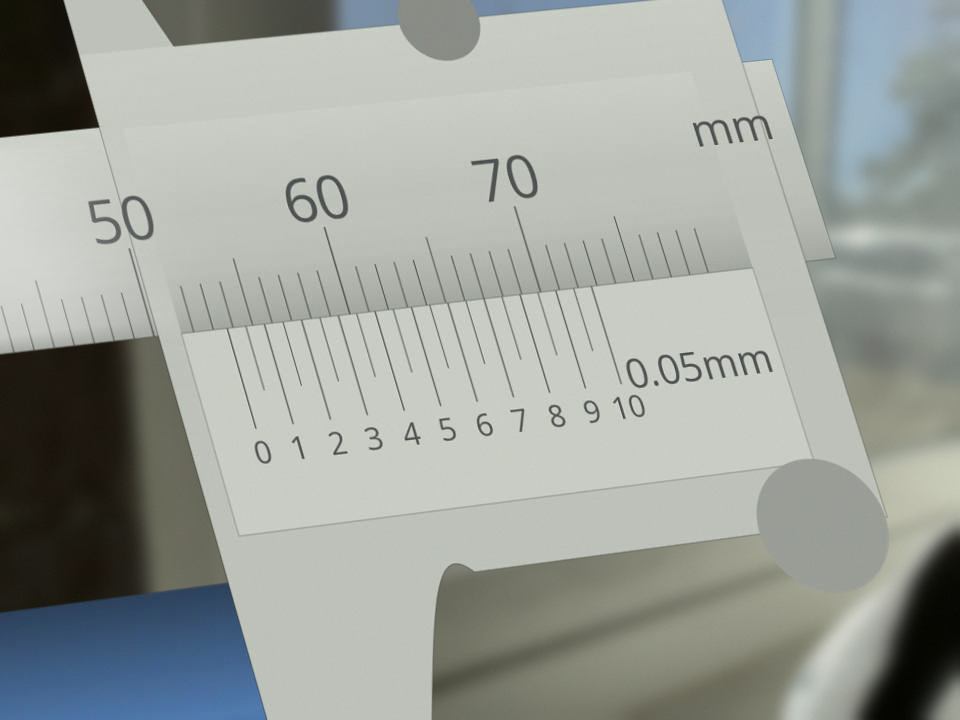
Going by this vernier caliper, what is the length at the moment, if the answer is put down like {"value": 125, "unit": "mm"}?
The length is {"value": 53.7, "unit": "mm"}
